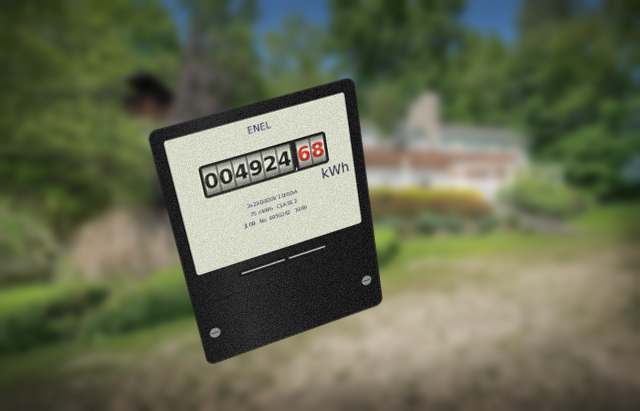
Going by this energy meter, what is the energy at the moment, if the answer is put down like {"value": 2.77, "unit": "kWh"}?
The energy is {"value": 4924.68, "unit": "kWh"}
